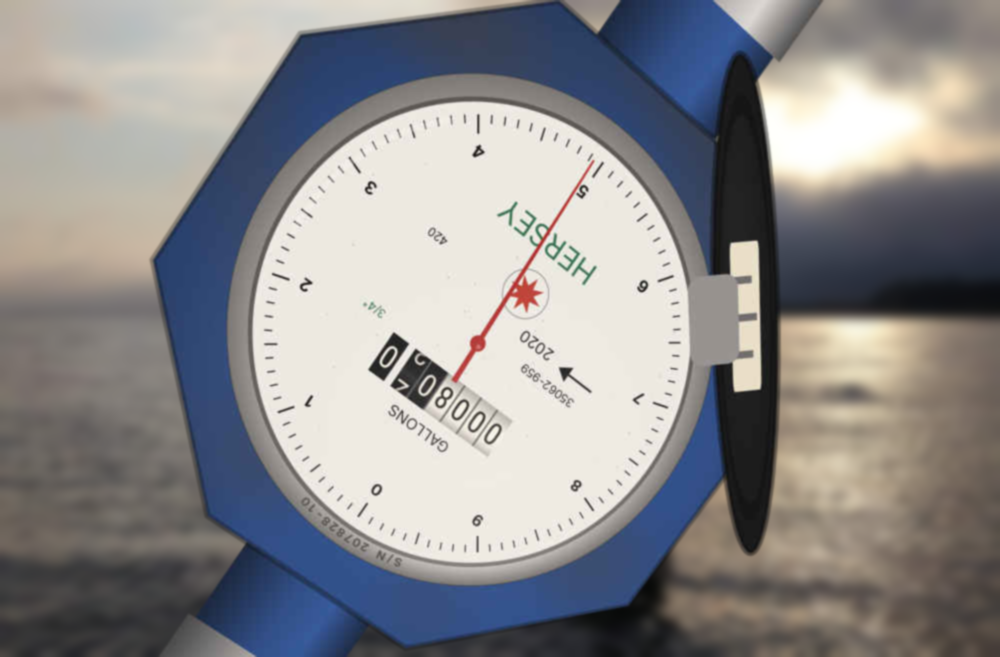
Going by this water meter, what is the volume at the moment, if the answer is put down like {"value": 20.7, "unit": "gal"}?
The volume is {"value": 8024.9, "unit": "gal"}
